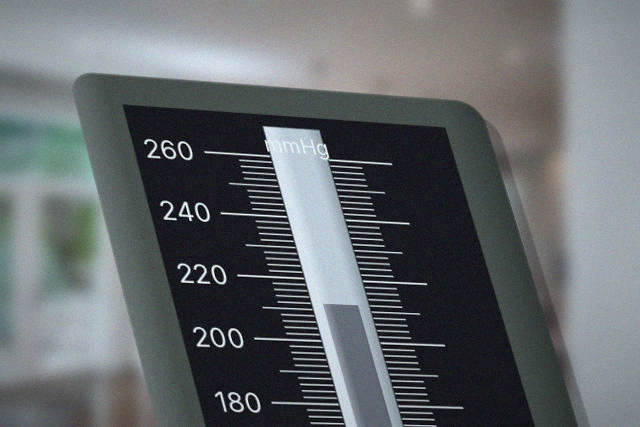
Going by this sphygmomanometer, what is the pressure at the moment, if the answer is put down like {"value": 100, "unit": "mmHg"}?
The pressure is {"value": 212, "unit": "mmHg"}
